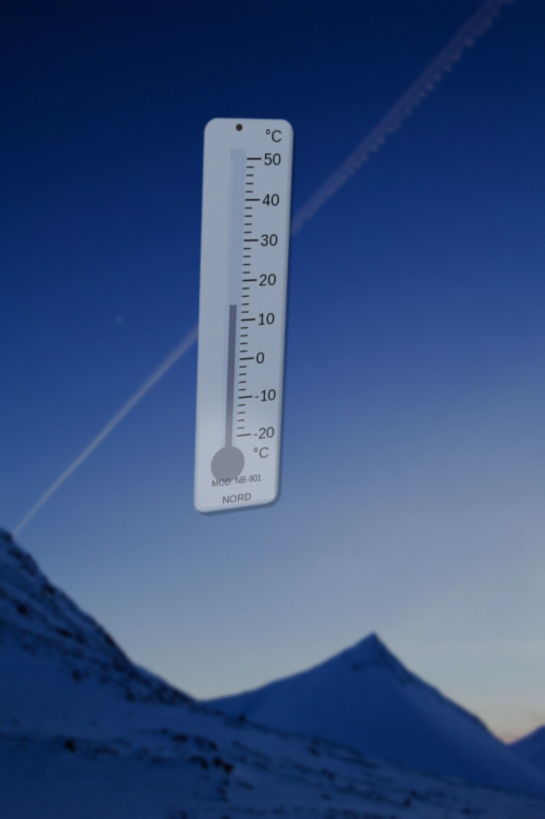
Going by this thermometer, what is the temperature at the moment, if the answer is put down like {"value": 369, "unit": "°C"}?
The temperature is {"value": 14, "unit": "°C"}
